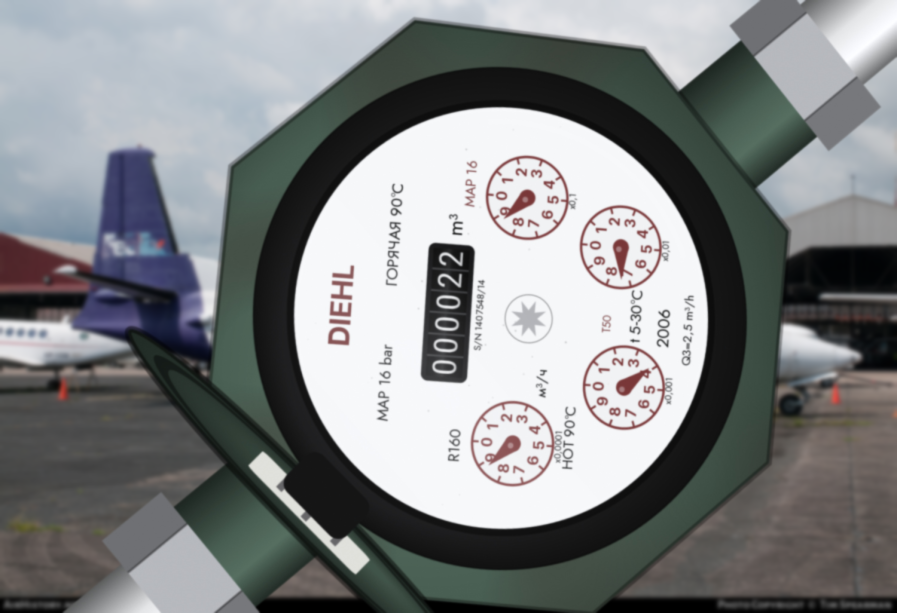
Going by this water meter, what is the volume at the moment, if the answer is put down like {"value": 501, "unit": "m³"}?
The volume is {"value": 22.8738, "unit": "m³"}
